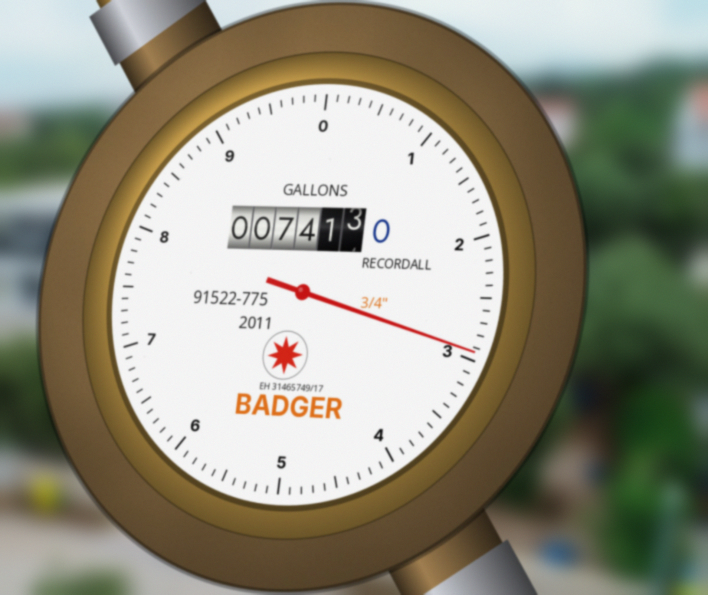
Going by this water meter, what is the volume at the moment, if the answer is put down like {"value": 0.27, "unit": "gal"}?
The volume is {"value": 74132.9, "unit": "gal"}
